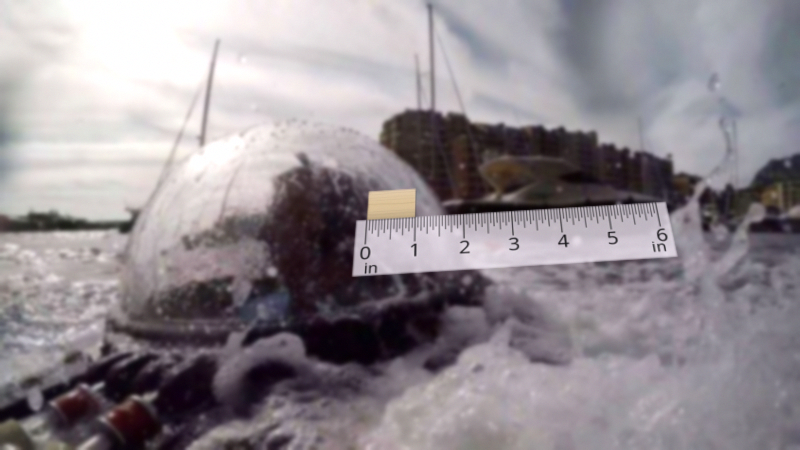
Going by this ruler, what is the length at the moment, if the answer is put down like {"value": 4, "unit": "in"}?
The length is {"value": 1, "unit": "in"}
